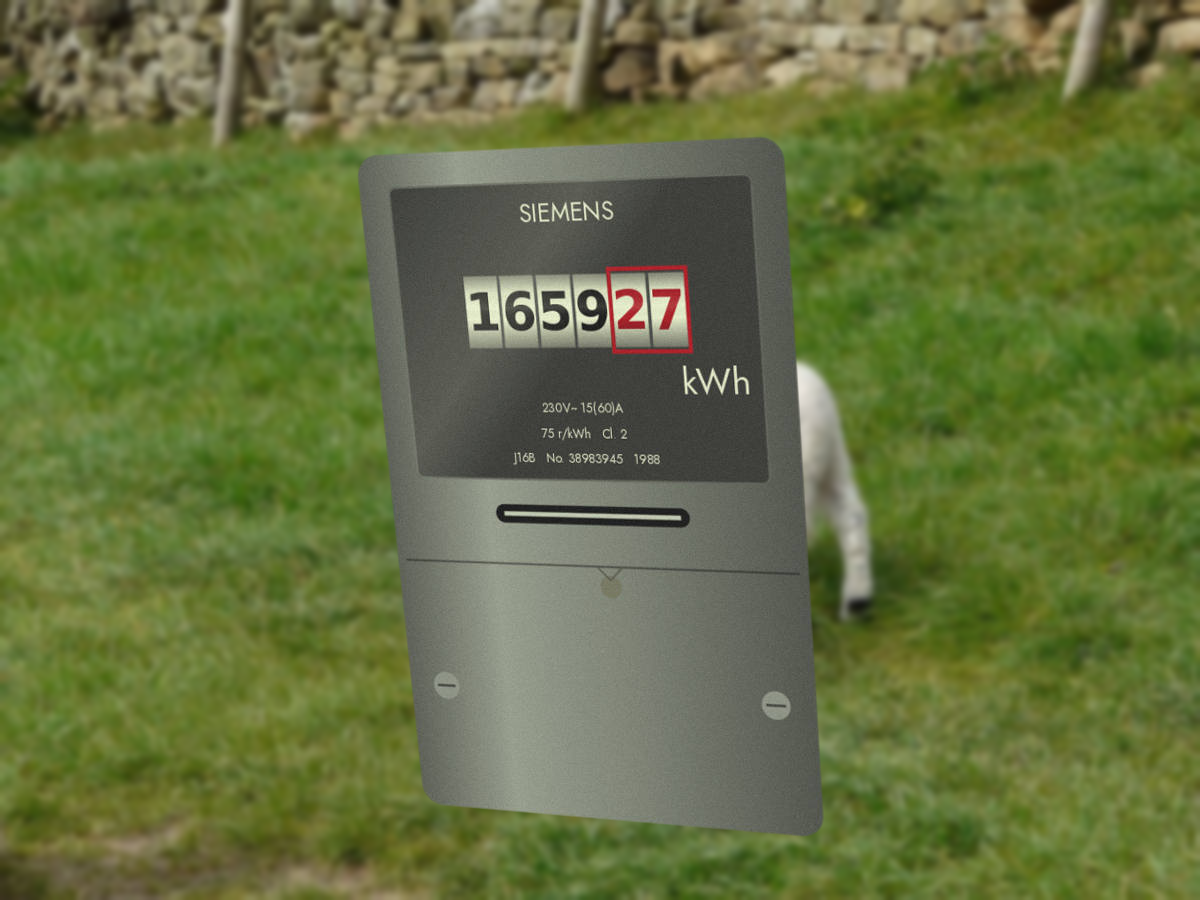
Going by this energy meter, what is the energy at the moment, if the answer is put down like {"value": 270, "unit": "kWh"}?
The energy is {"value": 1659.27, "unit": "kWh"}
